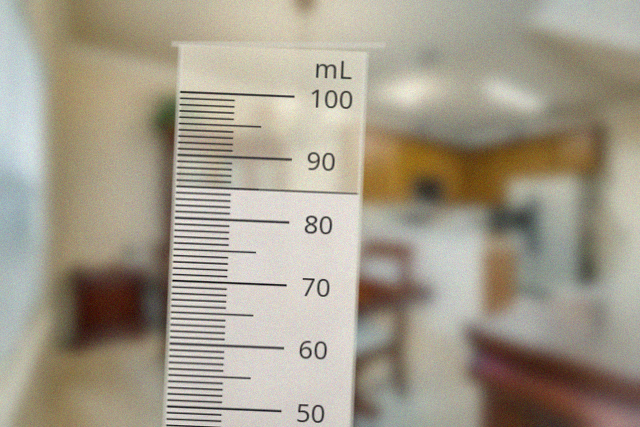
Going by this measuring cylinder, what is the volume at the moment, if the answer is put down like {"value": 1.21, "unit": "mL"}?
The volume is {"value": 85, "unit": "mL"}
